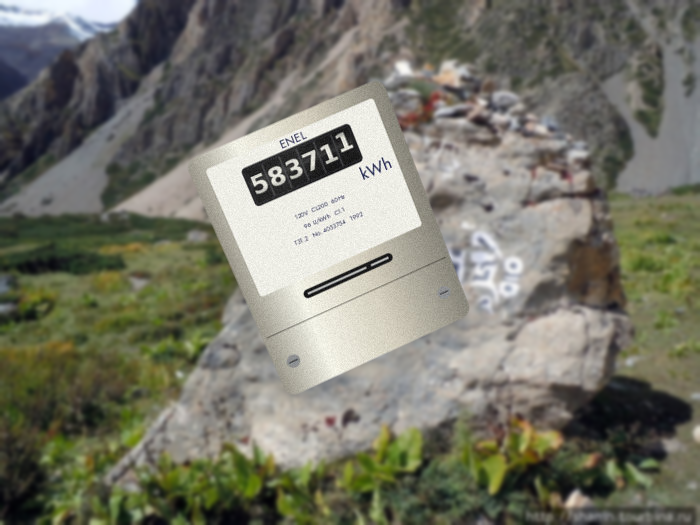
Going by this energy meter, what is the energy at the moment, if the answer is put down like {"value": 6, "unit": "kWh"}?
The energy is {"value": 583711, "unit": "kWh"}
